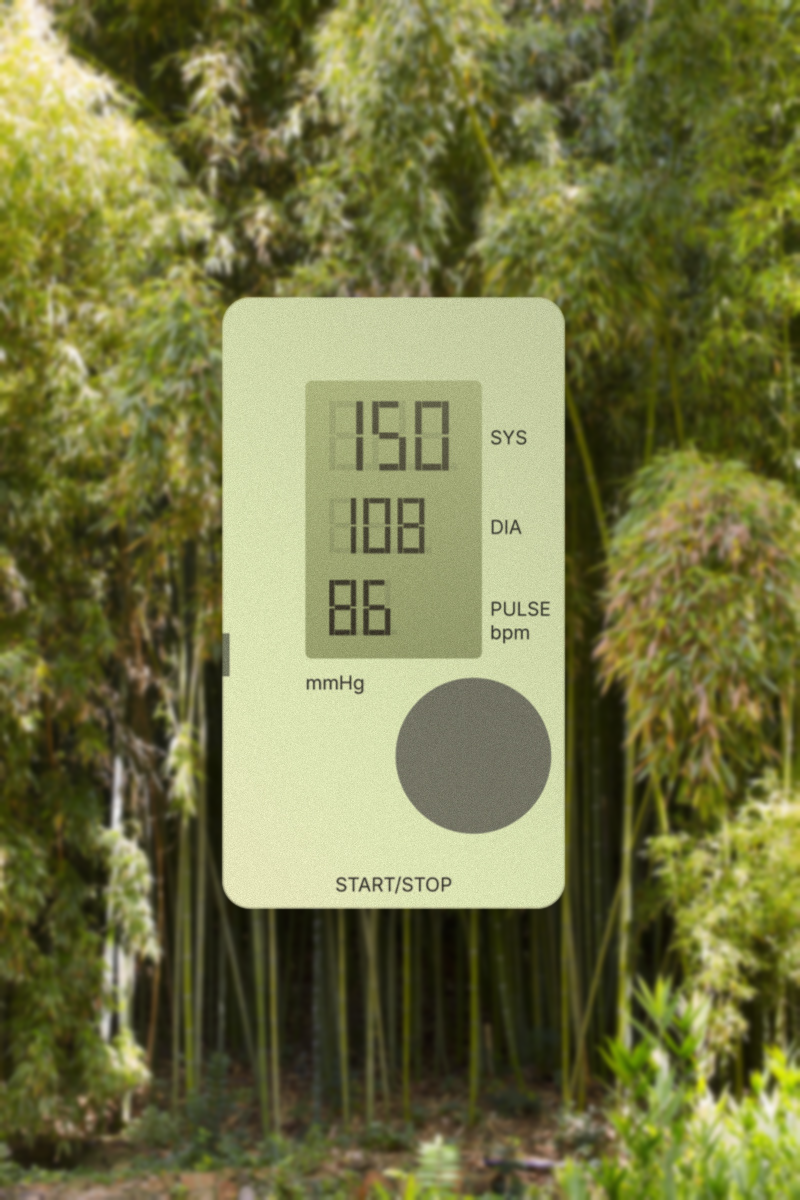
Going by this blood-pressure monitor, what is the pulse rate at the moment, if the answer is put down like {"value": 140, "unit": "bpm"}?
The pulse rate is {"value": 86, "unit": "bpm"}
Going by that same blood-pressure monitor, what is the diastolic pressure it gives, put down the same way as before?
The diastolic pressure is {"value": 108, "unit": "mmHg"}
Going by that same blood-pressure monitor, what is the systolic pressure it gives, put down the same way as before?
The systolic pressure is {"value": 150, "unit": "mmHg"}
